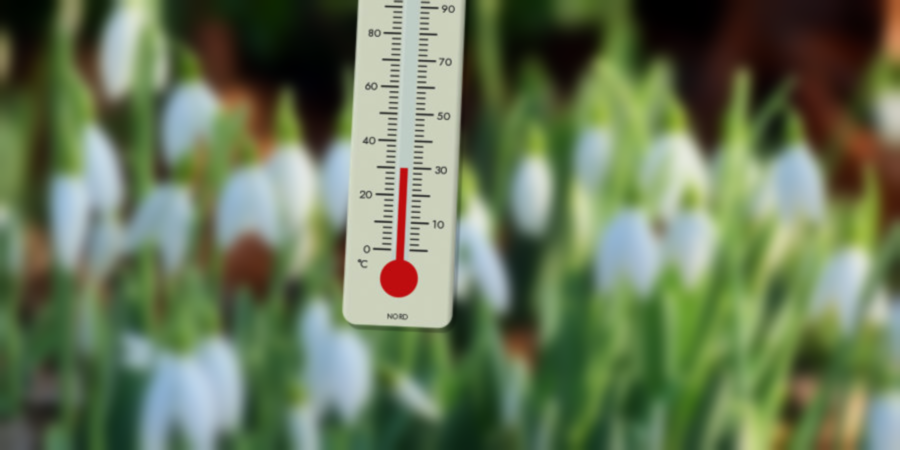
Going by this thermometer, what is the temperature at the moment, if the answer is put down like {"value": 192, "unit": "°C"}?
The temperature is {"value": 30, "unit": "°C"}
